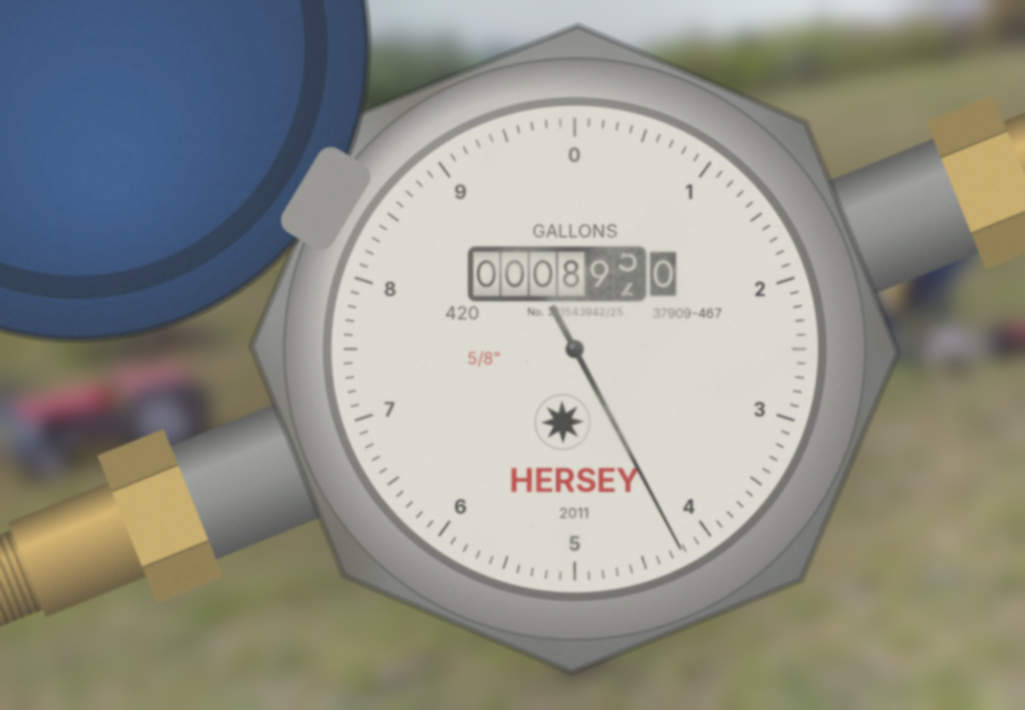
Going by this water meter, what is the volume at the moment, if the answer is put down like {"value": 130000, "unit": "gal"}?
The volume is {"value": 8954.2, "unit": "gal"}
